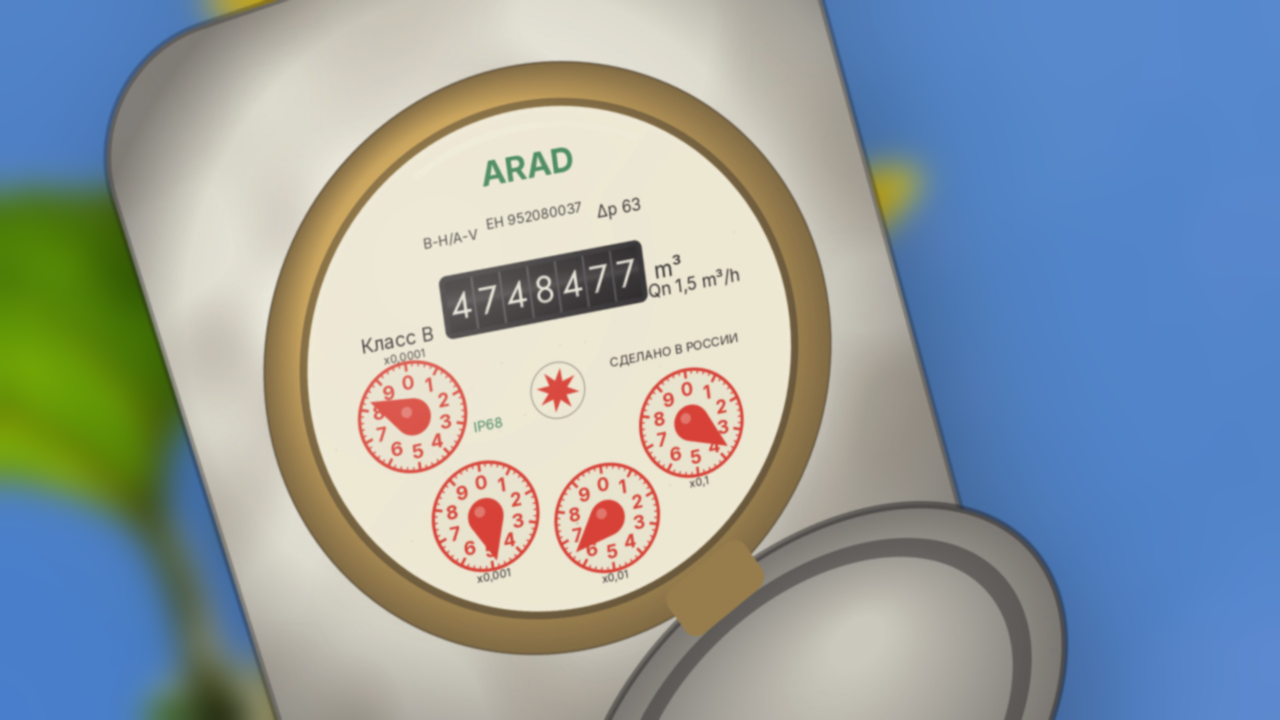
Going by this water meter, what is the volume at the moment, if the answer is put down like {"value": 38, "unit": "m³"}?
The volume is {"value": 4748477.3648, "unit": "m³"}
